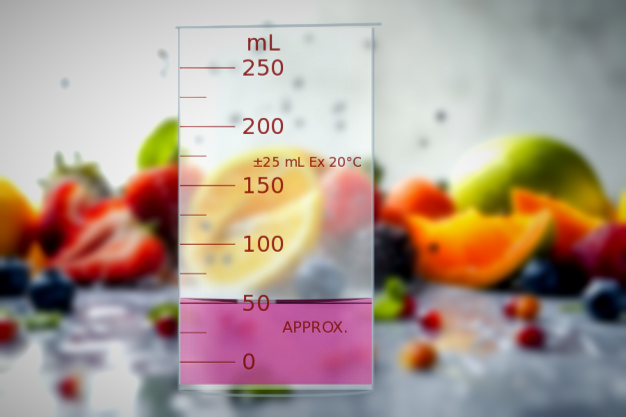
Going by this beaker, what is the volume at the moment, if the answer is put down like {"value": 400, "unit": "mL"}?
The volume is {"value": 50, "unit": "mL"}
